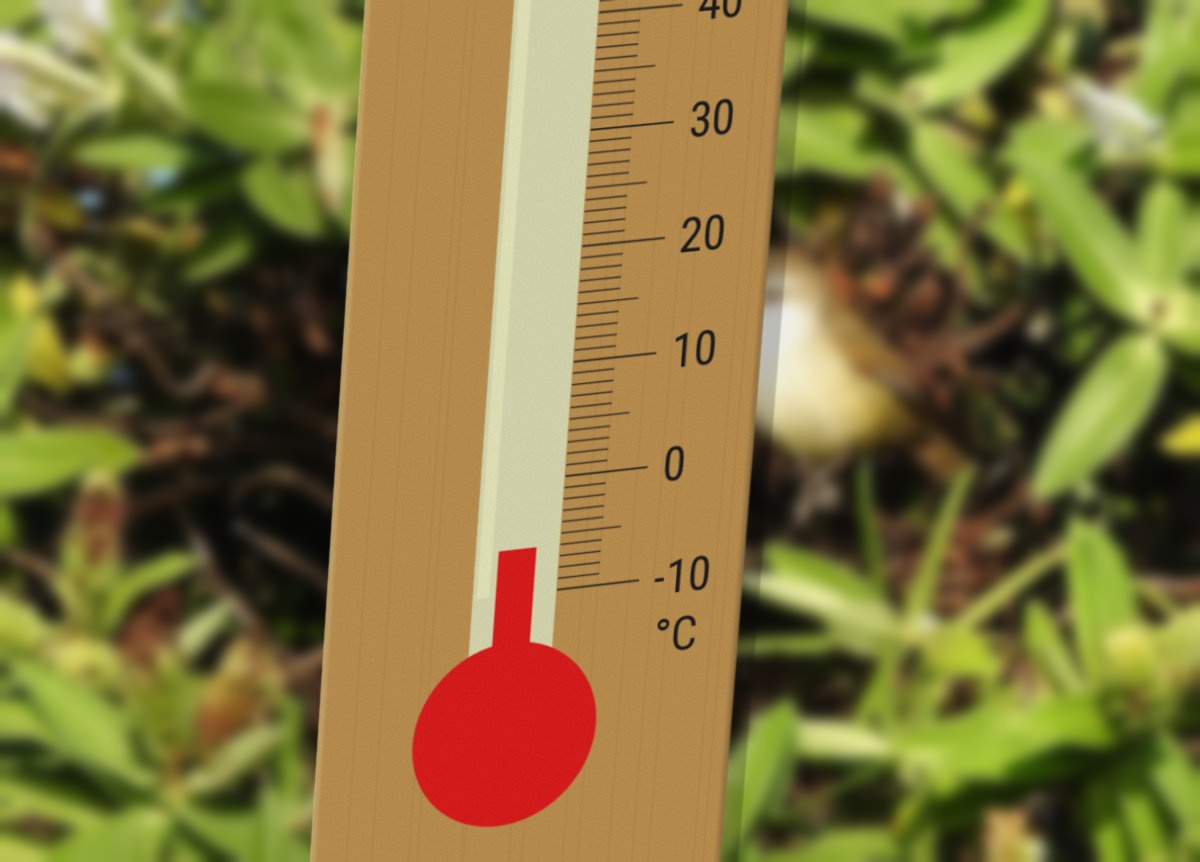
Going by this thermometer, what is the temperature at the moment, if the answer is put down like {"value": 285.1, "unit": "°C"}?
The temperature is {"value": -6, "unit": "°C"}
